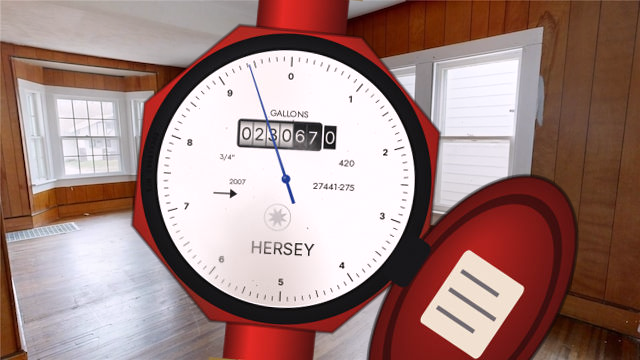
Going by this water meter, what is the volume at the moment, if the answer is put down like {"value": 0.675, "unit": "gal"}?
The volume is {"value": 230669.4, "unit": "gal"}
